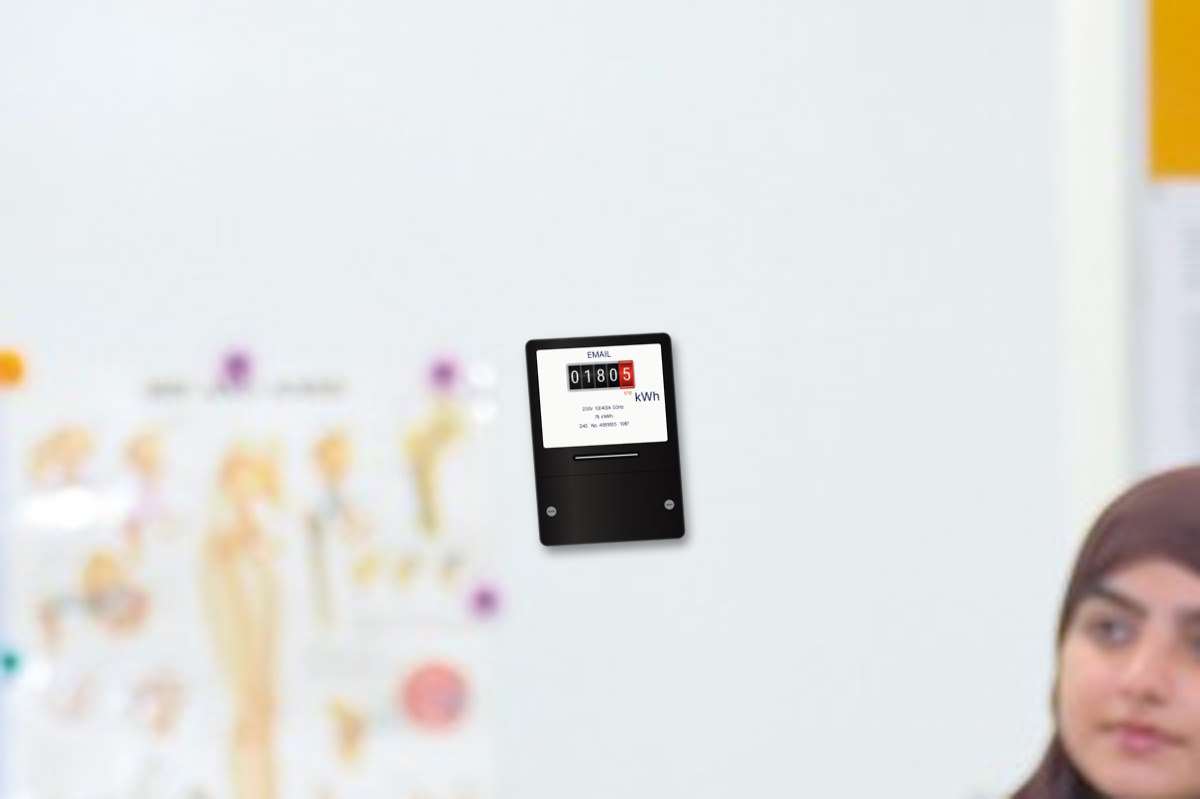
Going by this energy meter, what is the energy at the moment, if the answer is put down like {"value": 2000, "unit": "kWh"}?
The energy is {"value": 180.5, "unit": "kWh"}
